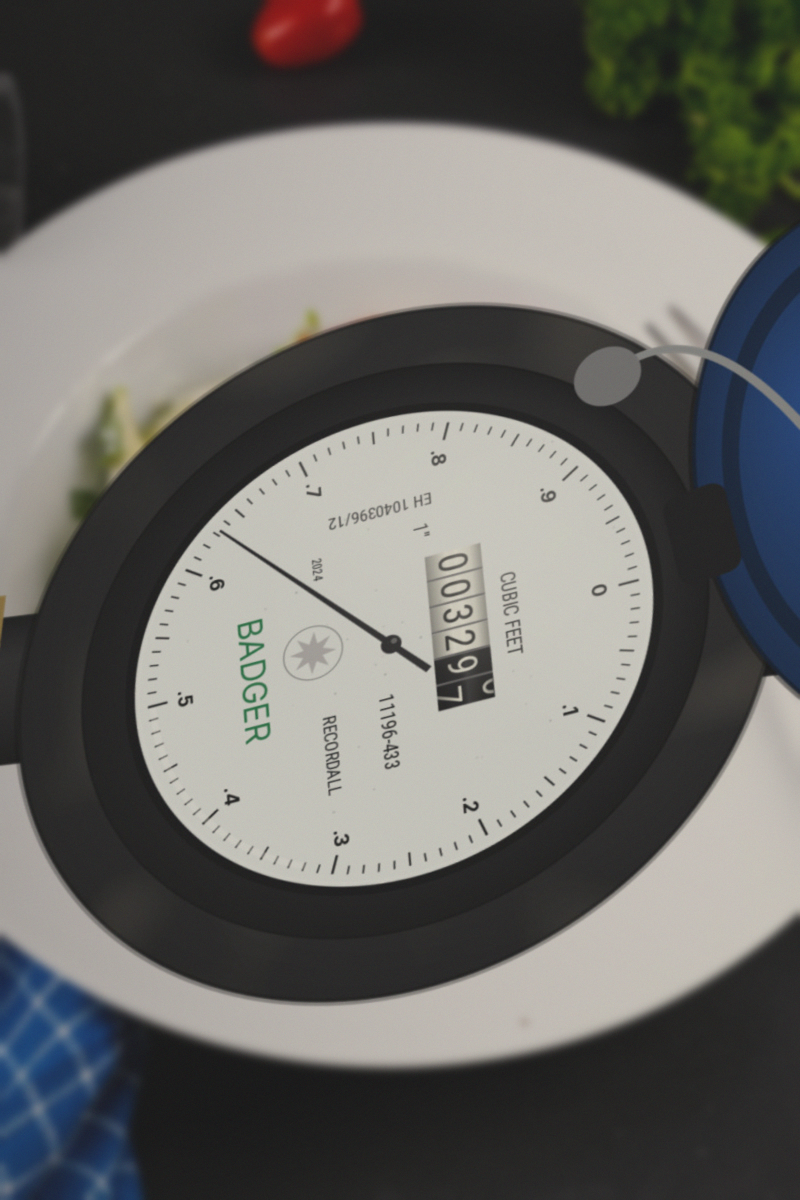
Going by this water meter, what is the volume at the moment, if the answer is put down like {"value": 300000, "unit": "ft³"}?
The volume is {"value": 3296.63, "unit": "ft³"}
